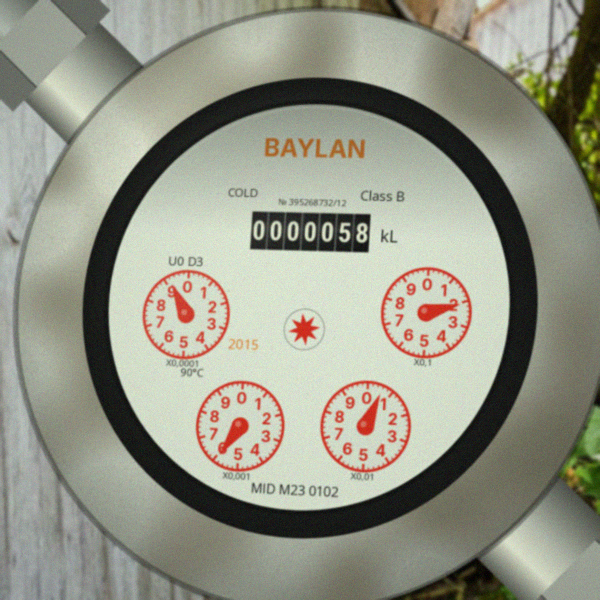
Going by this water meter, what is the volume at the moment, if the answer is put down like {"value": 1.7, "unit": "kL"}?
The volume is {"value": 58.2059, "unit": "kL"}
